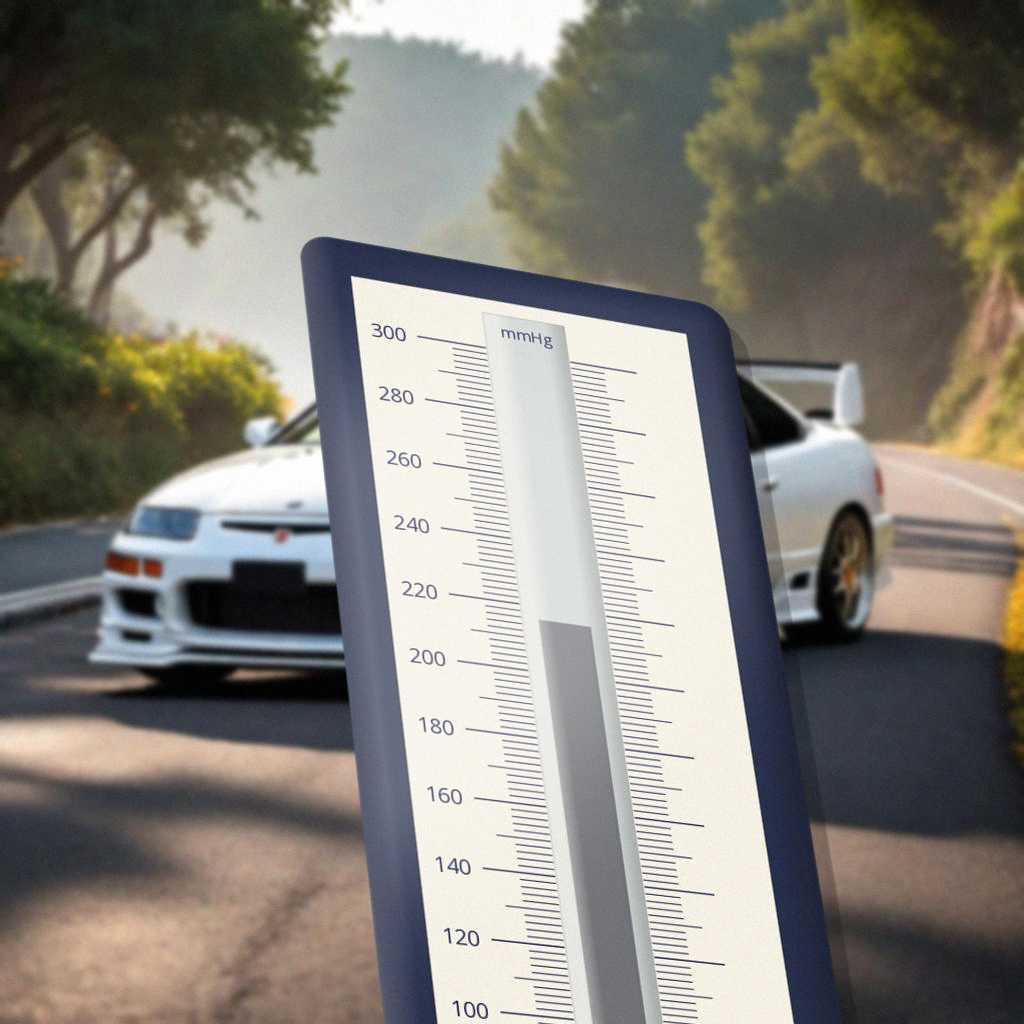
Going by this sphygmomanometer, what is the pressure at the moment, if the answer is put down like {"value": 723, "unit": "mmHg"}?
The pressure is {"value": 216, "unit": "mmHg"}
